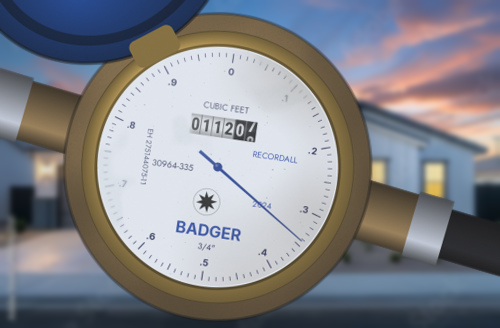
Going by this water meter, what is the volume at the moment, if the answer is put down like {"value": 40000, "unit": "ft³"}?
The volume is {"value": 11207.34, "unit": "ft³"}
